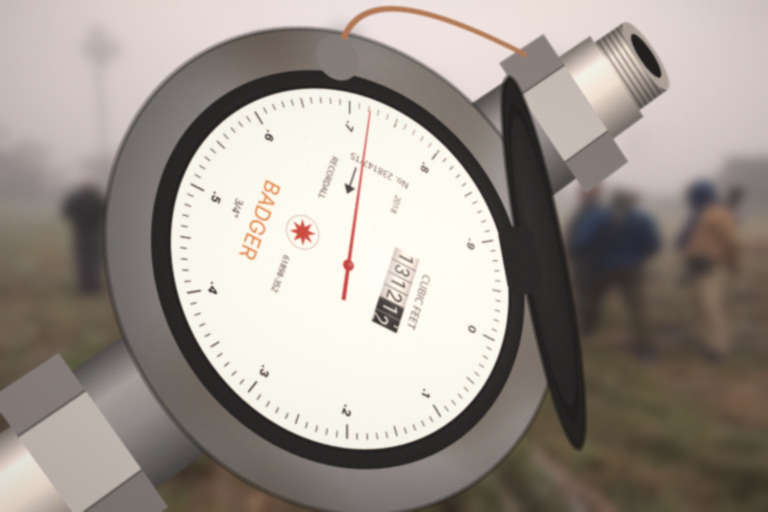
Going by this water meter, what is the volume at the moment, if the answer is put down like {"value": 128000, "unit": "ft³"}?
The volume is {"value": 131211.72, "unit": "ft³"}
